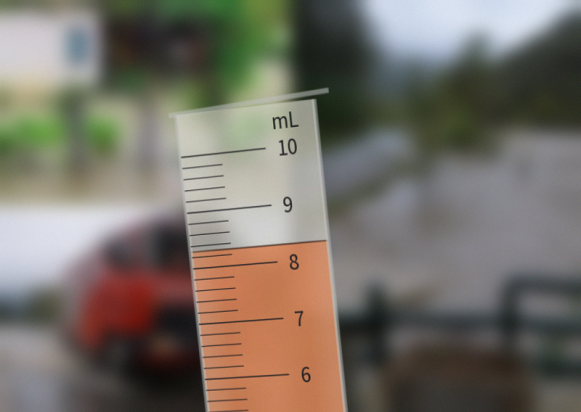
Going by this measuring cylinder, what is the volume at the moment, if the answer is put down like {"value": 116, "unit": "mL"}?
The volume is {"value": 8.3, "unit": "mL"}
